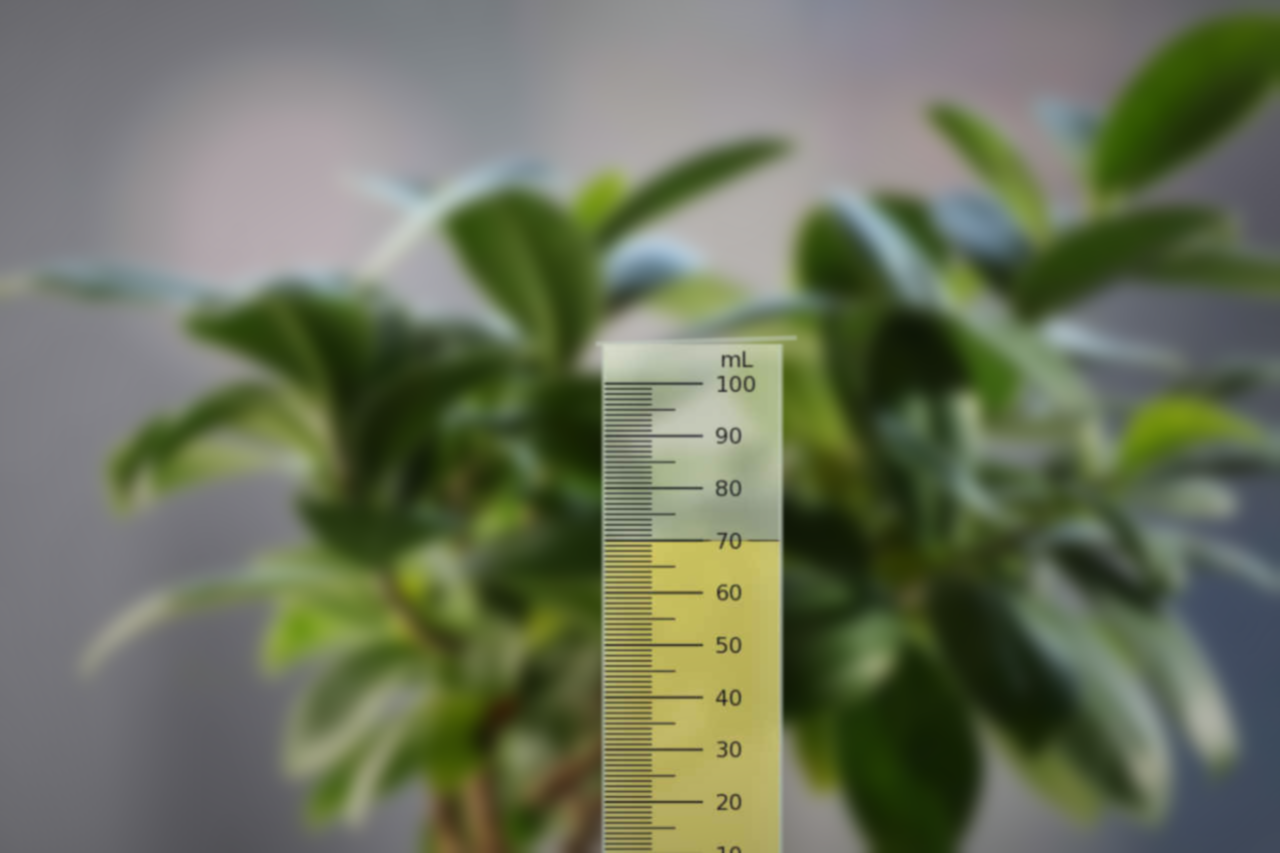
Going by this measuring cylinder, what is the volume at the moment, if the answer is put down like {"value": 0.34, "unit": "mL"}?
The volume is {"value": 70, "unit": "mL"}
